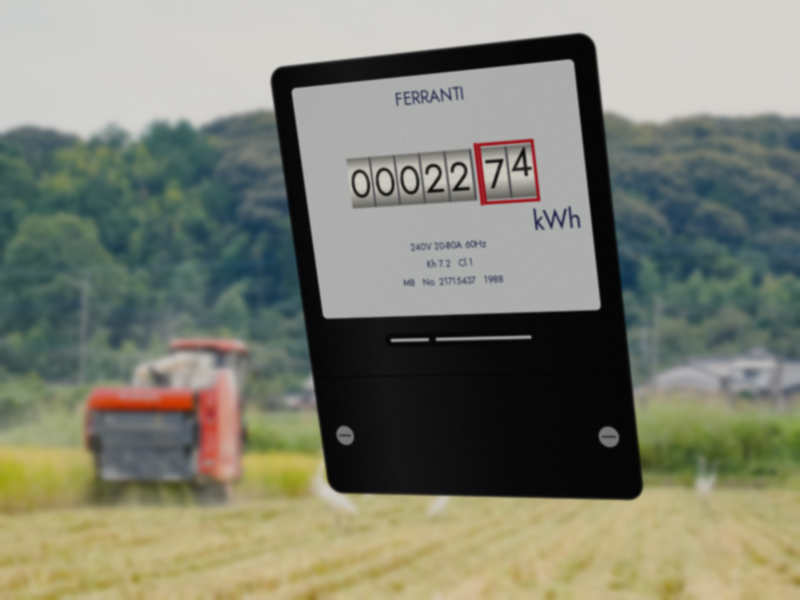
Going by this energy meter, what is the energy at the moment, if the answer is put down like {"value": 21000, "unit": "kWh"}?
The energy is {"value": 22.74, "unit": "kWh"}
